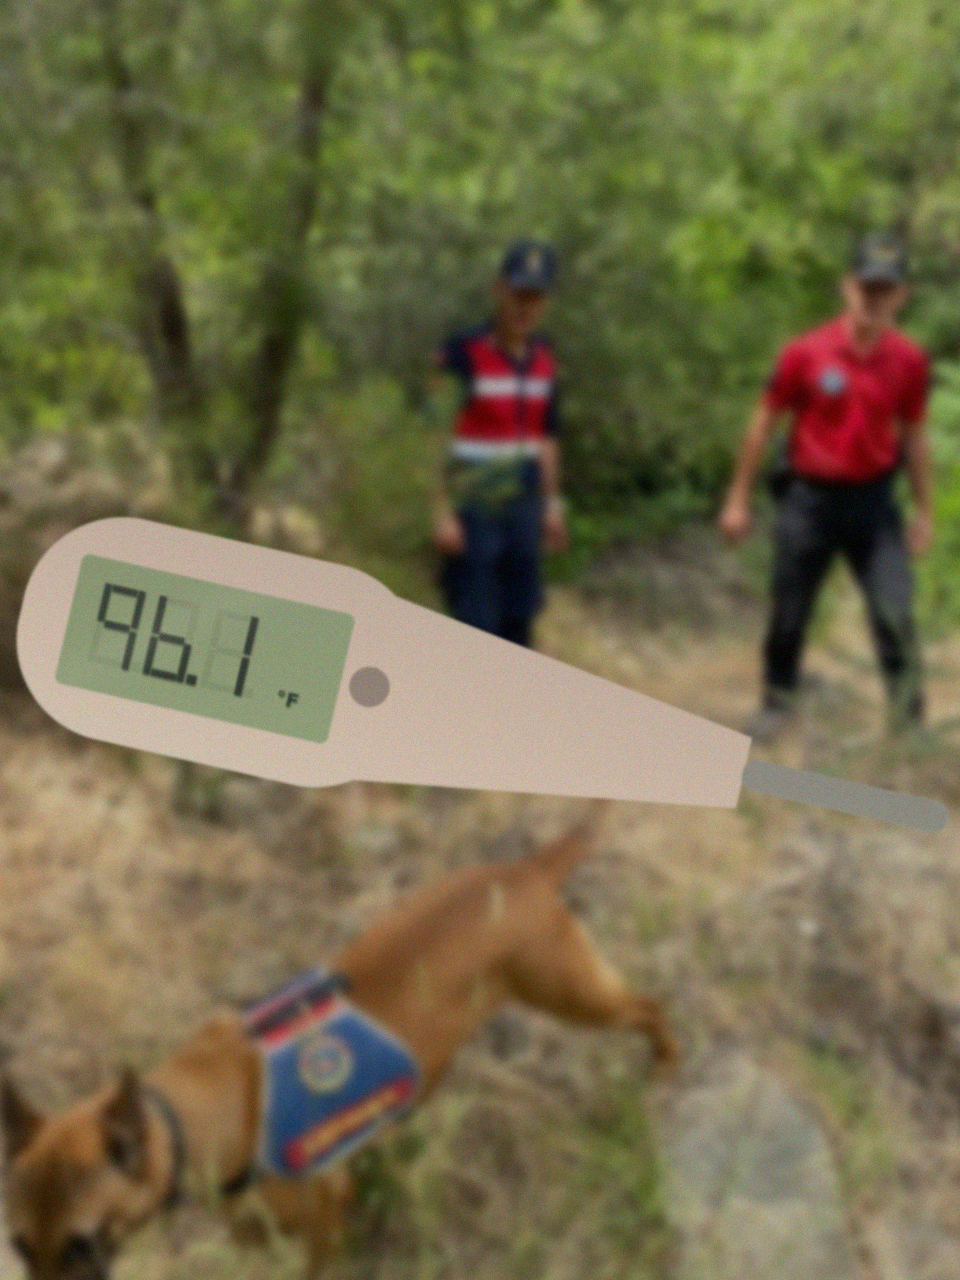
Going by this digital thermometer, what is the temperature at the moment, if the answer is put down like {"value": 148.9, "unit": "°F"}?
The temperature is {"value": 96.1, "unit": "°F"}
